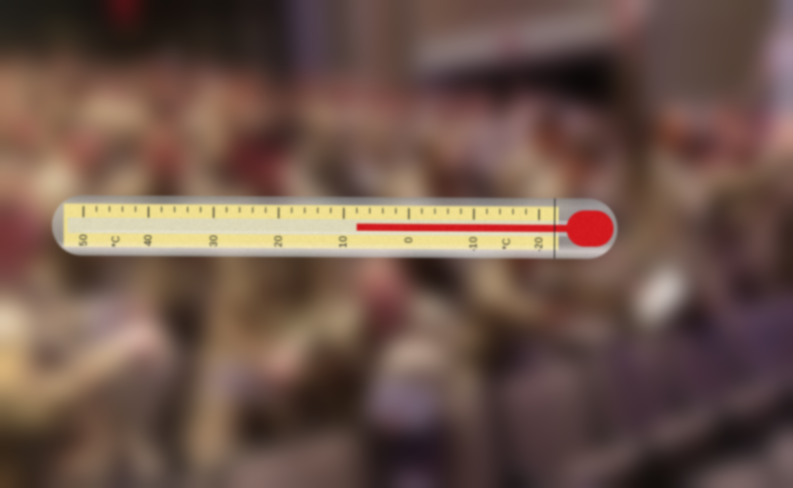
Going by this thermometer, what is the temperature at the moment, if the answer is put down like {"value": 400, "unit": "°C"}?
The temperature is {"value": 8, "unit": "°C"}
